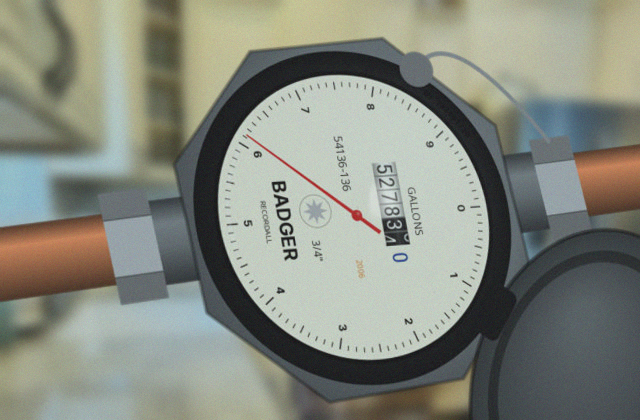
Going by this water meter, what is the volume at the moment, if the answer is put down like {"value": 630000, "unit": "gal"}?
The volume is {"value": 5278336.1, "unit": "gal"}
